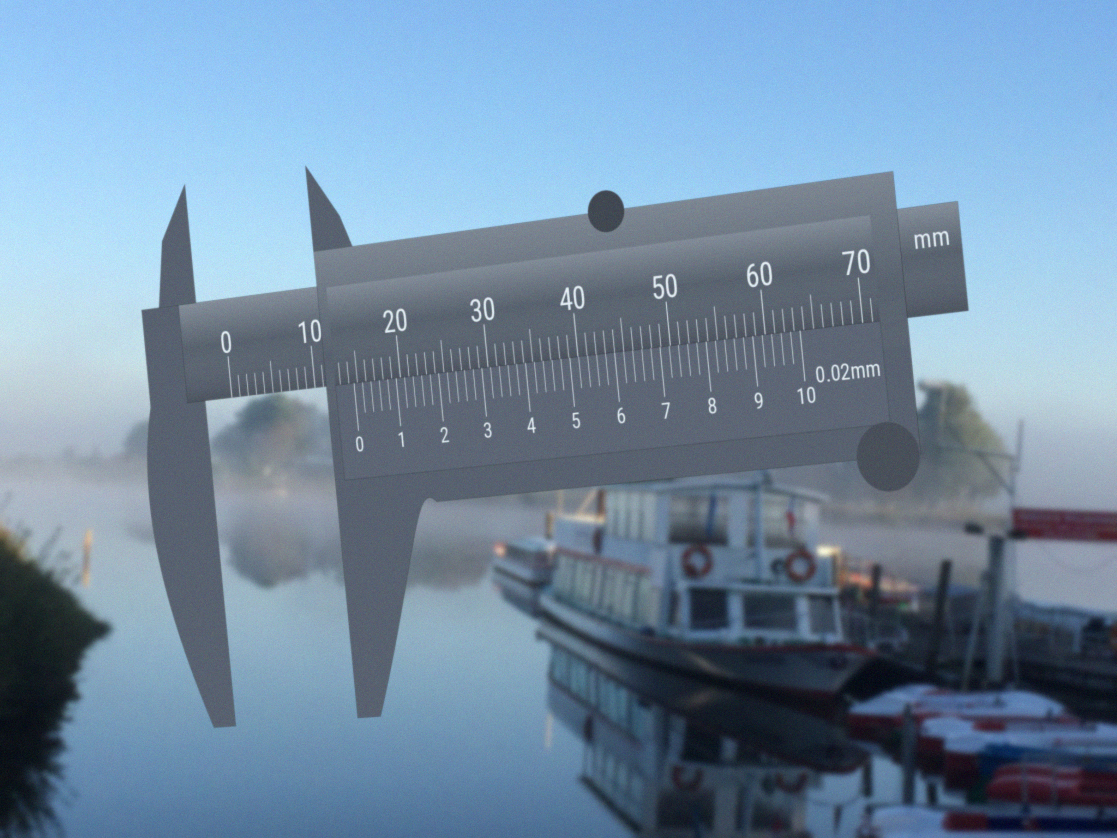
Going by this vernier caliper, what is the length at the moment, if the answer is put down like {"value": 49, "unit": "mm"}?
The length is {"value": 14.6, "unit": "mm"}
